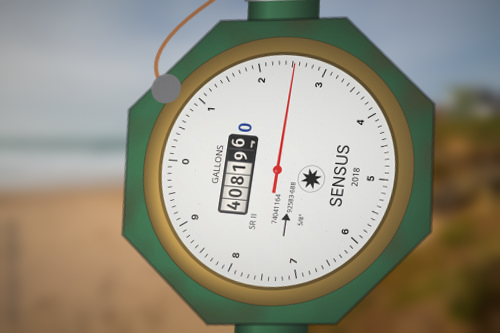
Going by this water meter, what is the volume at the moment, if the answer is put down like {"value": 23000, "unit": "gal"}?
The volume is {"value": 4081962.5, "unit": "gal"}
